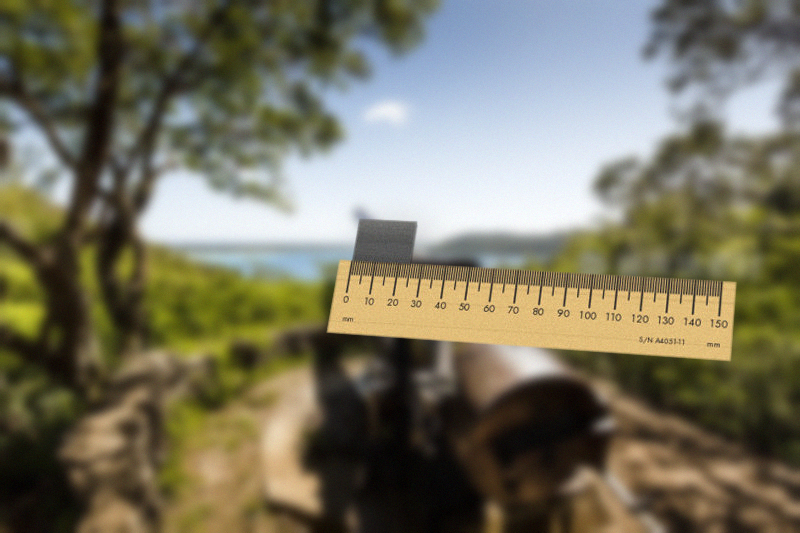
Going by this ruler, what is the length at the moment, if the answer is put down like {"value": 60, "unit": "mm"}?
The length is {"value": 25, "unit": "mm"}
